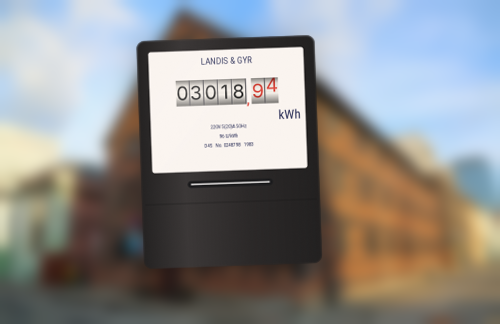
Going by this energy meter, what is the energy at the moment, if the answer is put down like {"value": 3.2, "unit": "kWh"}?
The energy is {"value": 3018.94, "unit": "kWh"}
